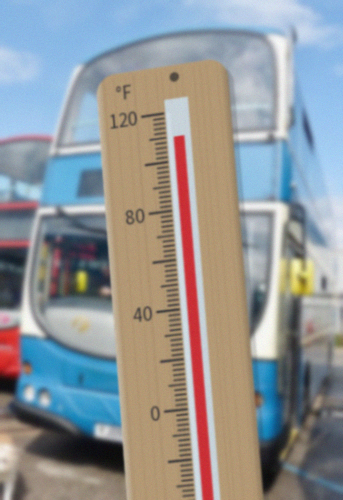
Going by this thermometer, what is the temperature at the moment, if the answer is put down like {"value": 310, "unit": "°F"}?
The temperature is {"value": 110, "unit": "°F"}
